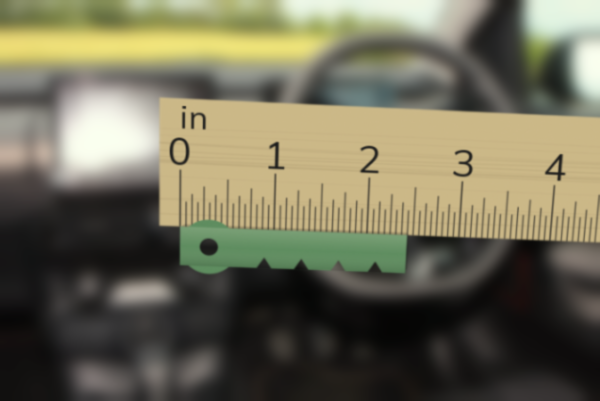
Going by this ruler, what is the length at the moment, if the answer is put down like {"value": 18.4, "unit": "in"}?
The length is {"value": 2.4375, "unit": "in"}
